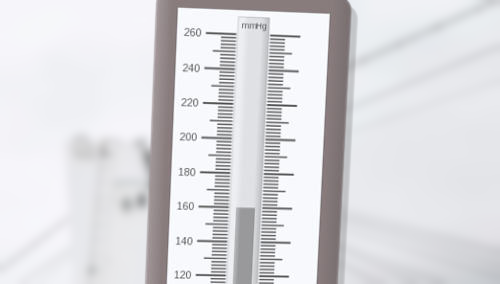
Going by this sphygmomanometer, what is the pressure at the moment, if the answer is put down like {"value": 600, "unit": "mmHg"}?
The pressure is {"value": 160, "unit": "mmHg"}
